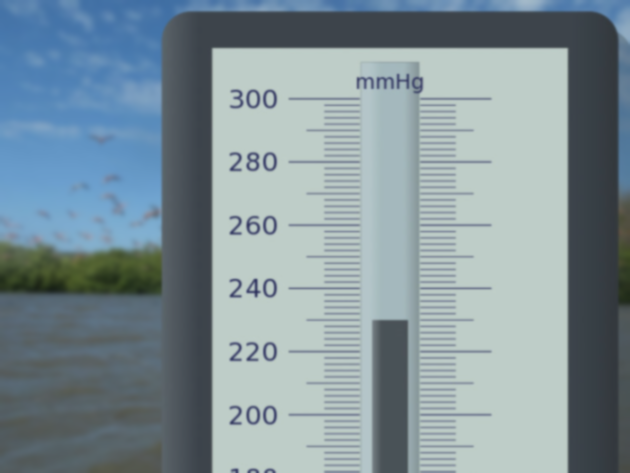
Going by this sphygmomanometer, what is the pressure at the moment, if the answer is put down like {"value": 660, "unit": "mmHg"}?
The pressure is {"value": 230, "unit": "mmHg"}
